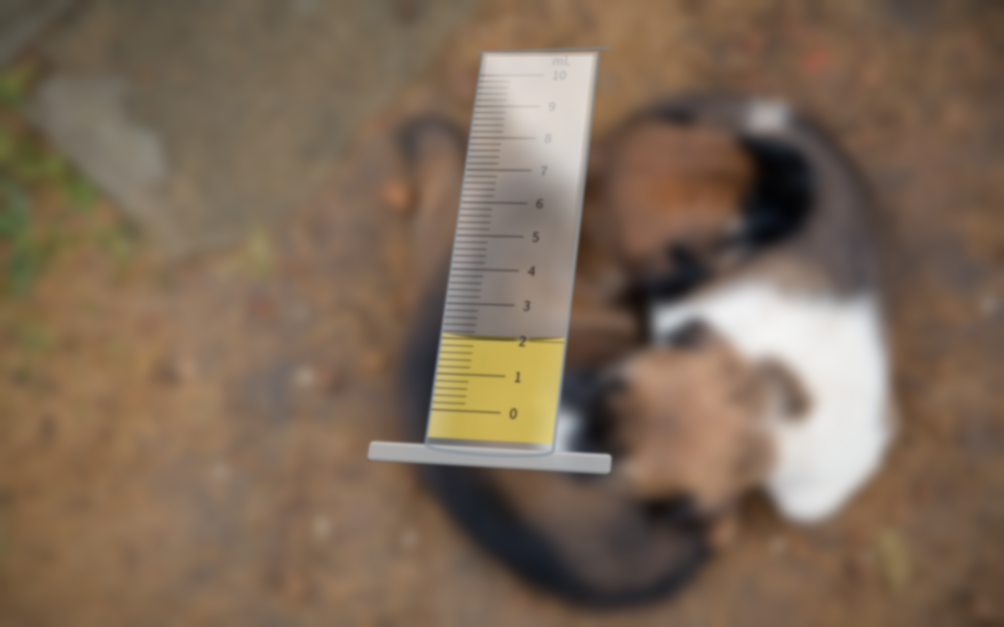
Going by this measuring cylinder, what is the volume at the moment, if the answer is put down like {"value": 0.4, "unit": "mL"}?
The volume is {"value": 2, "unit": "mL"}
